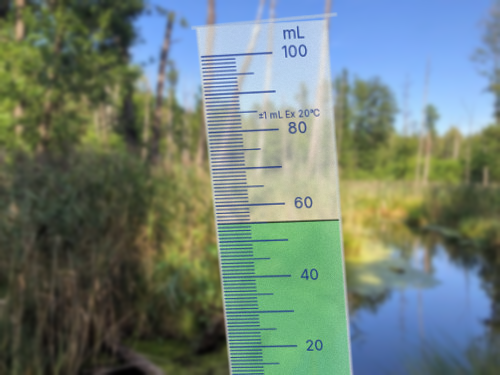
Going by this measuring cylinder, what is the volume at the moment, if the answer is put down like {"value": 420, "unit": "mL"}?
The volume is {"value": 55, "unit": "mL"}
